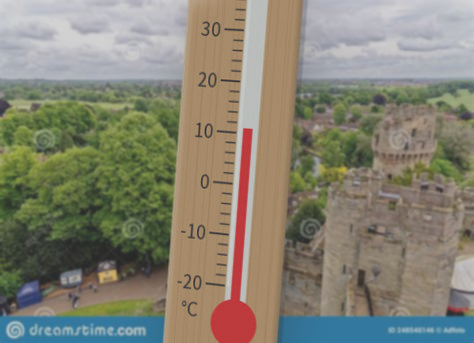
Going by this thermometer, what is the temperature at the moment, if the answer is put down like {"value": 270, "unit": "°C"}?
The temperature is {"value": 11, "unit": "°C"}
